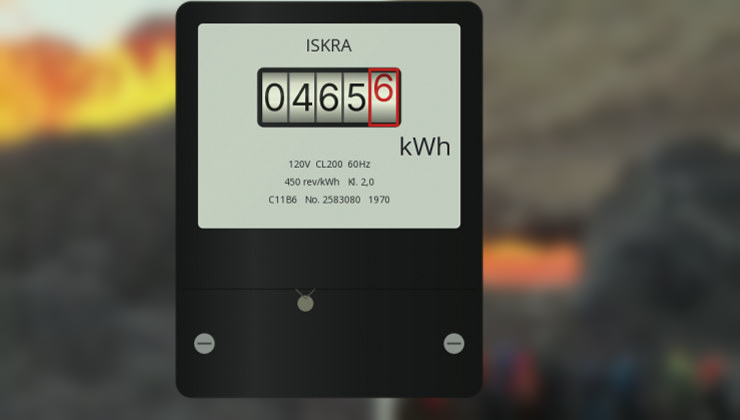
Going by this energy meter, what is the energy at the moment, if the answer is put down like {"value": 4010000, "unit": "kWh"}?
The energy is {"value": 465.6, "unit": "kWh"}
